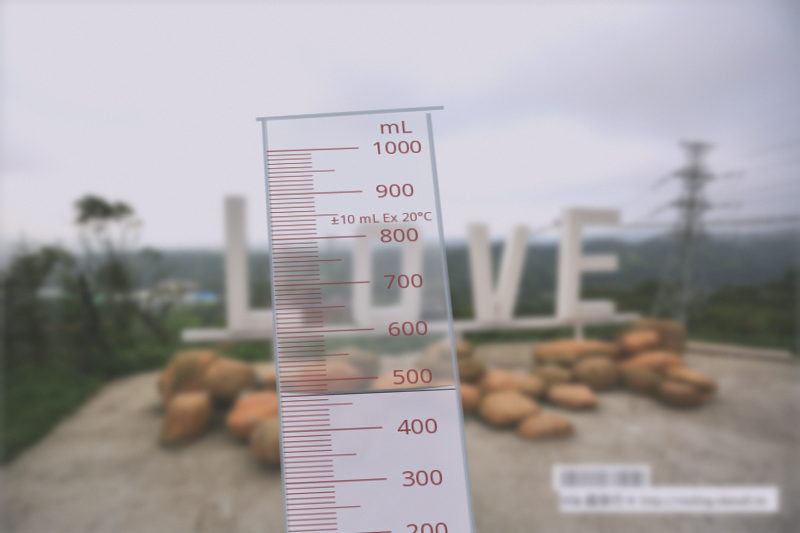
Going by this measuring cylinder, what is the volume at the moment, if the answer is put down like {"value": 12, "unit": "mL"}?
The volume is {"value": 470, "unit": "mL"}
